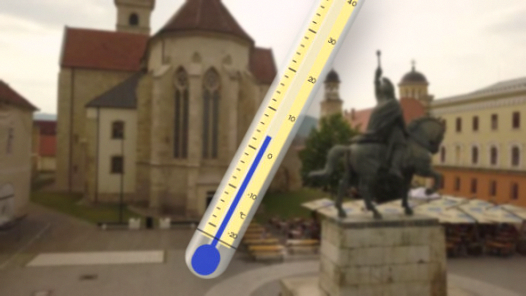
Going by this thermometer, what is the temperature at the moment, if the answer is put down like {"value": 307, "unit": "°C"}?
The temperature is {"value": 4, "unit": "°C"}
